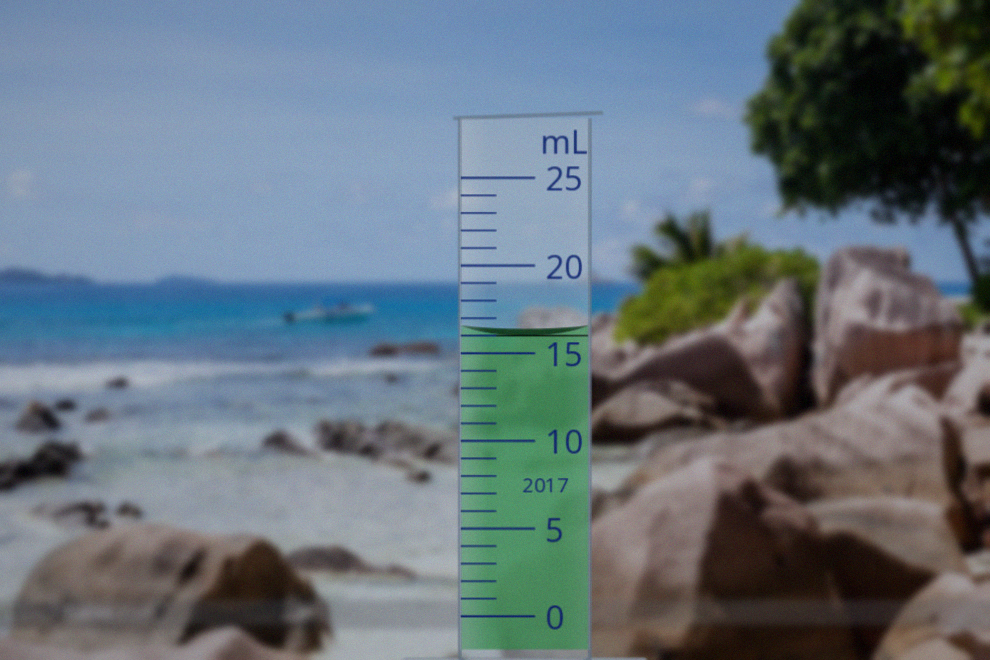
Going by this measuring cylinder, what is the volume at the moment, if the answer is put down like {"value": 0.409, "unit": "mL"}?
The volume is {"value": 16, "unit": "mL"}
